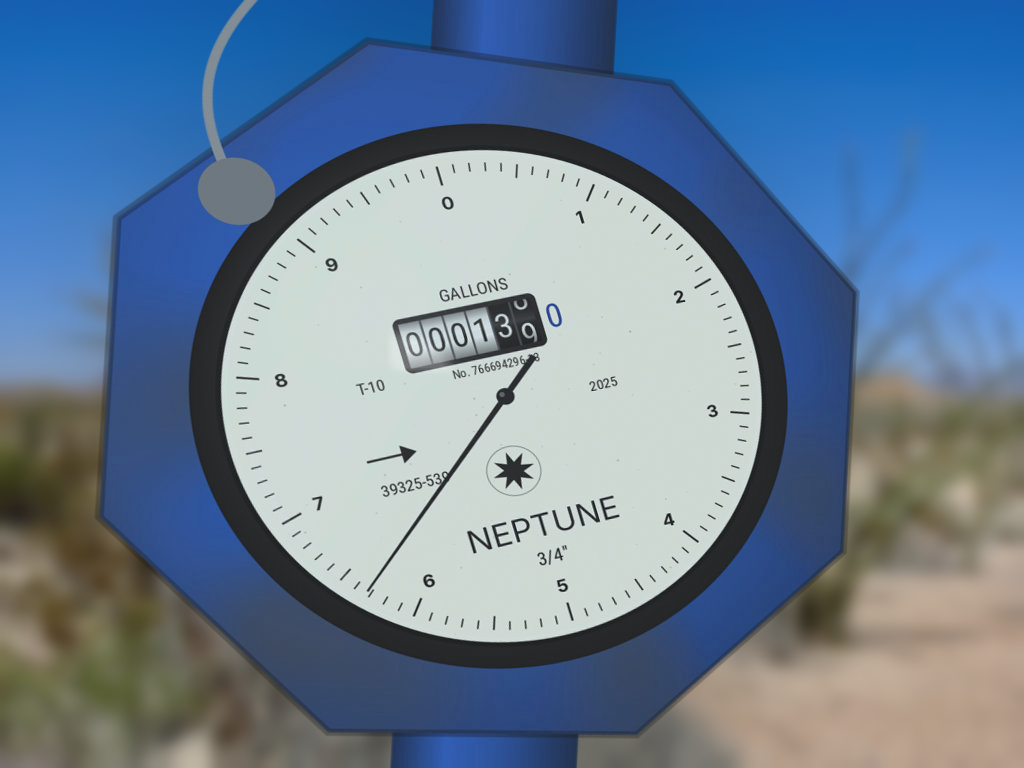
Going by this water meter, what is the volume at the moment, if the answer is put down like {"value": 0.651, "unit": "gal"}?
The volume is {"value": 1386.3, "unit": "gal"}
